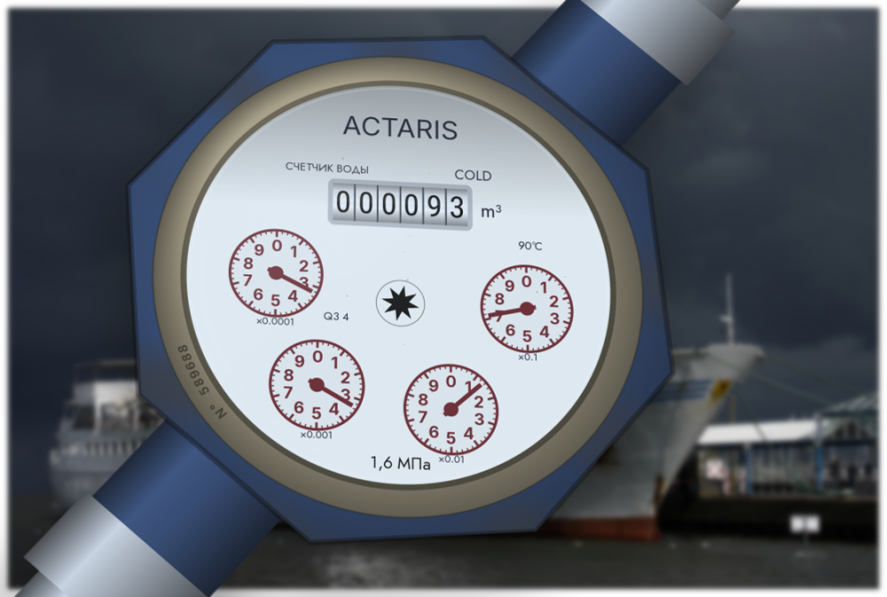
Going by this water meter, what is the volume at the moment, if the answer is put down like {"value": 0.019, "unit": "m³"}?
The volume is {"value": 93.7133, "unit": "m³"}
